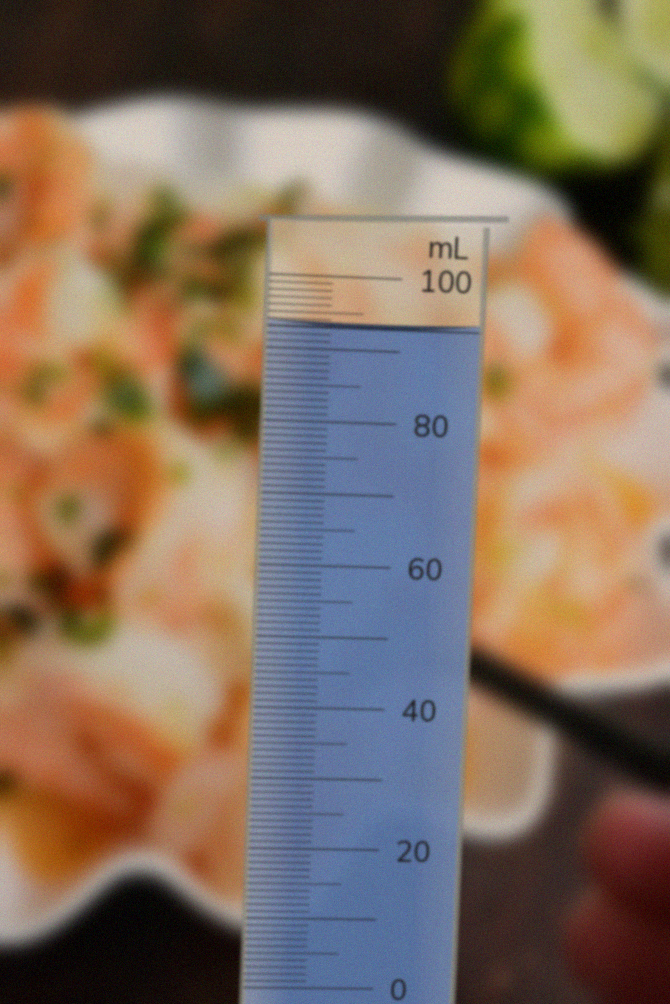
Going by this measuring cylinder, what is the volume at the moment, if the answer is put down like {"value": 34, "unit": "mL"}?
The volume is {"value": 93, "unit": "mL"}
